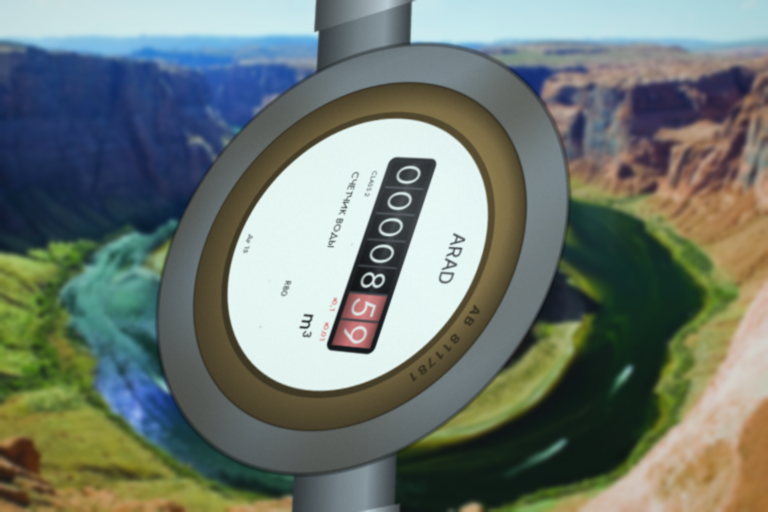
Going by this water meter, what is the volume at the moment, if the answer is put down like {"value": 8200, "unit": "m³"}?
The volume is {"value": 8.59, "unit": "m³"}
